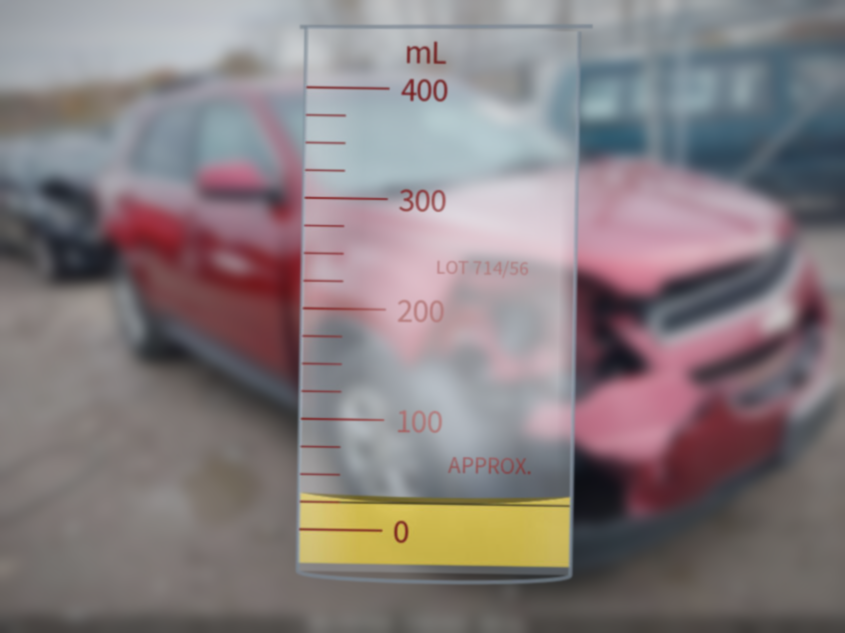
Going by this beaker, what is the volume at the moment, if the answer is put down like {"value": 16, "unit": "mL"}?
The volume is {"value": 25, "unit": "mL"}
